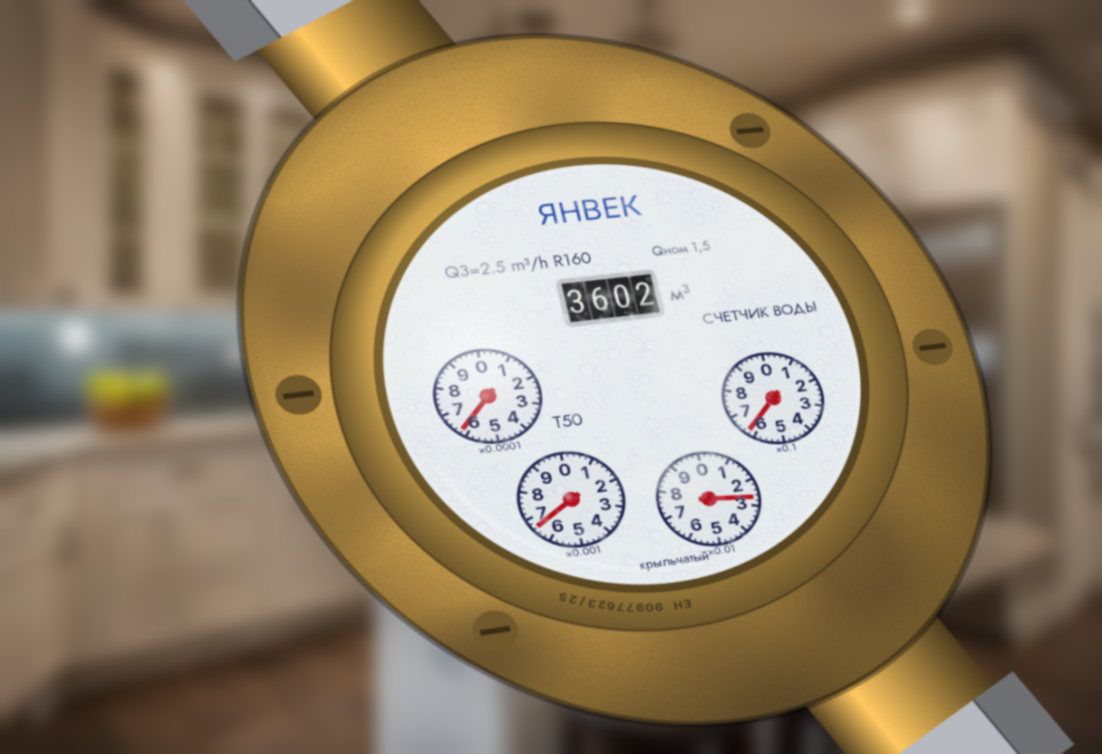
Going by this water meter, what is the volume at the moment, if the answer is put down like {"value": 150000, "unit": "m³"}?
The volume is {"value": 3602.6266, "unit": "m³"}
